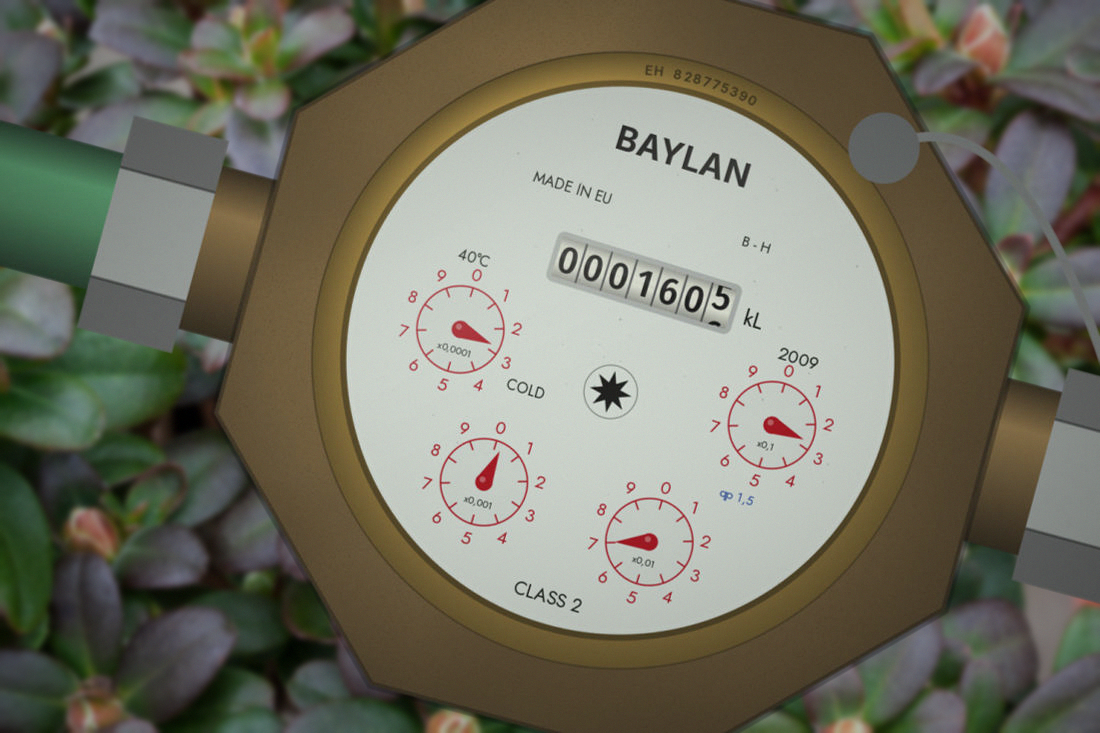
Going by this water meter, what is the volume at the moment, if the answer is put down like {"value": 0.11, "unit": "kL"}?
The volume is {"value": 1605.2702, "unit": "kL"}
